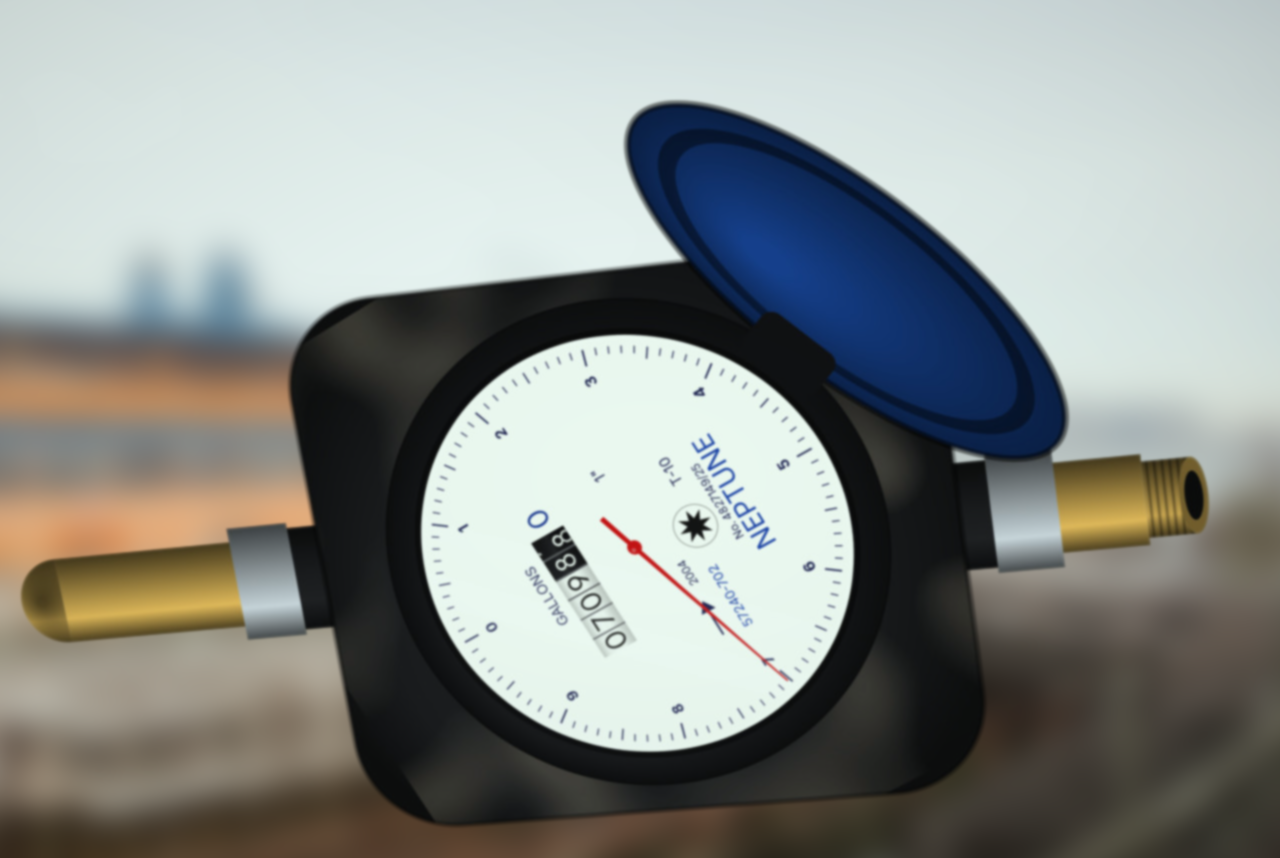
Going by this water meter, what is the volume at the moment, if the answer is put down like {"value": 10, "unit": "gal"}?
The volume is {"value": 709877.0, "unit": "gal"}
